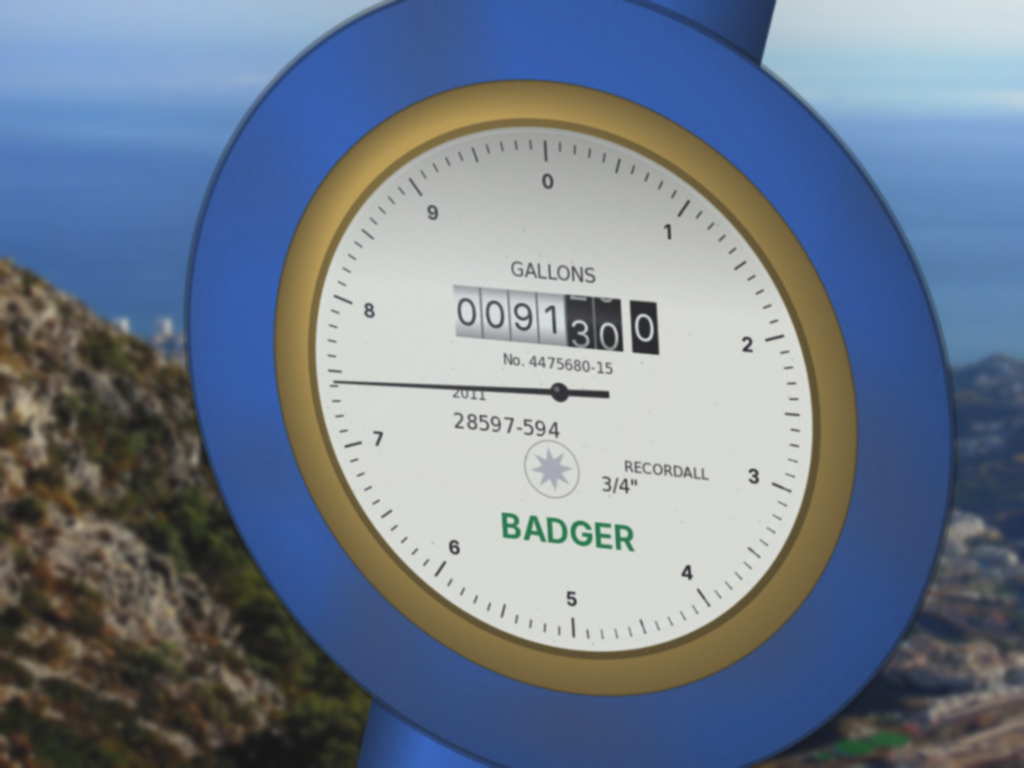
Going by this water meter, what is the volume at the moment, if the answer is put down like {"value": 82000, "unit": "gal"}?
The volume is {"value": 91297.4, "unit": "gal"}
